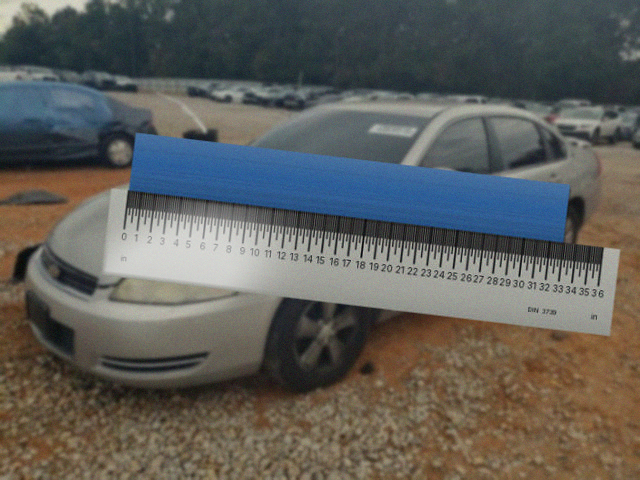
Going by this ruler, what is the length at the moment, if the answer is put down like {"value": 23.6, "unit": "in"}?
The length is {"value": 33, "unit": "in"}
